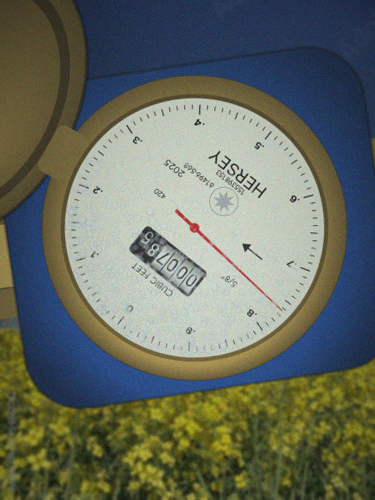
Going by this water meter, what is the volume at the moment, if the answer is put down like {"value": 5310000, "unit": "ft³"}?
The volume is {"value": 784.76, "unit": "ft³"}
